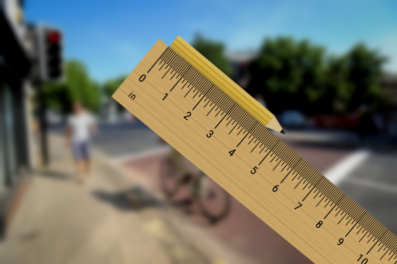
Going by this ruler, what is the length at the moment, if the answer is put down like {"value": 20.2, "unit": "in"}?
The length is {"value": 5, "unit": "in"}
